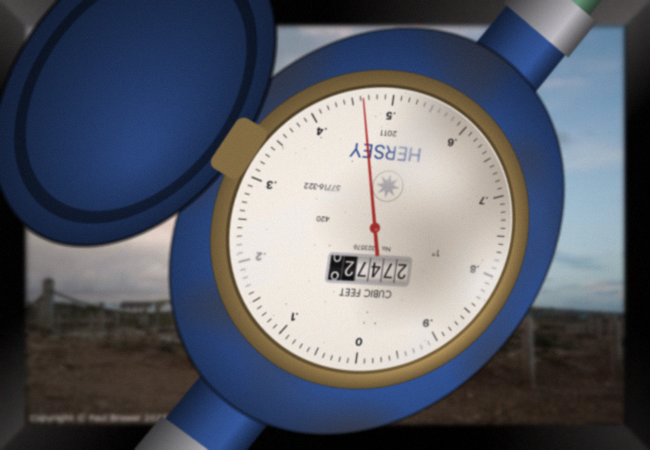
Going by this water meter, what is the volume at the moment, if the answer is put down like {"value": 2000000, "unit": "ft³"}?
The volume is {"value": 274728.46, "unit": "ft³"}
